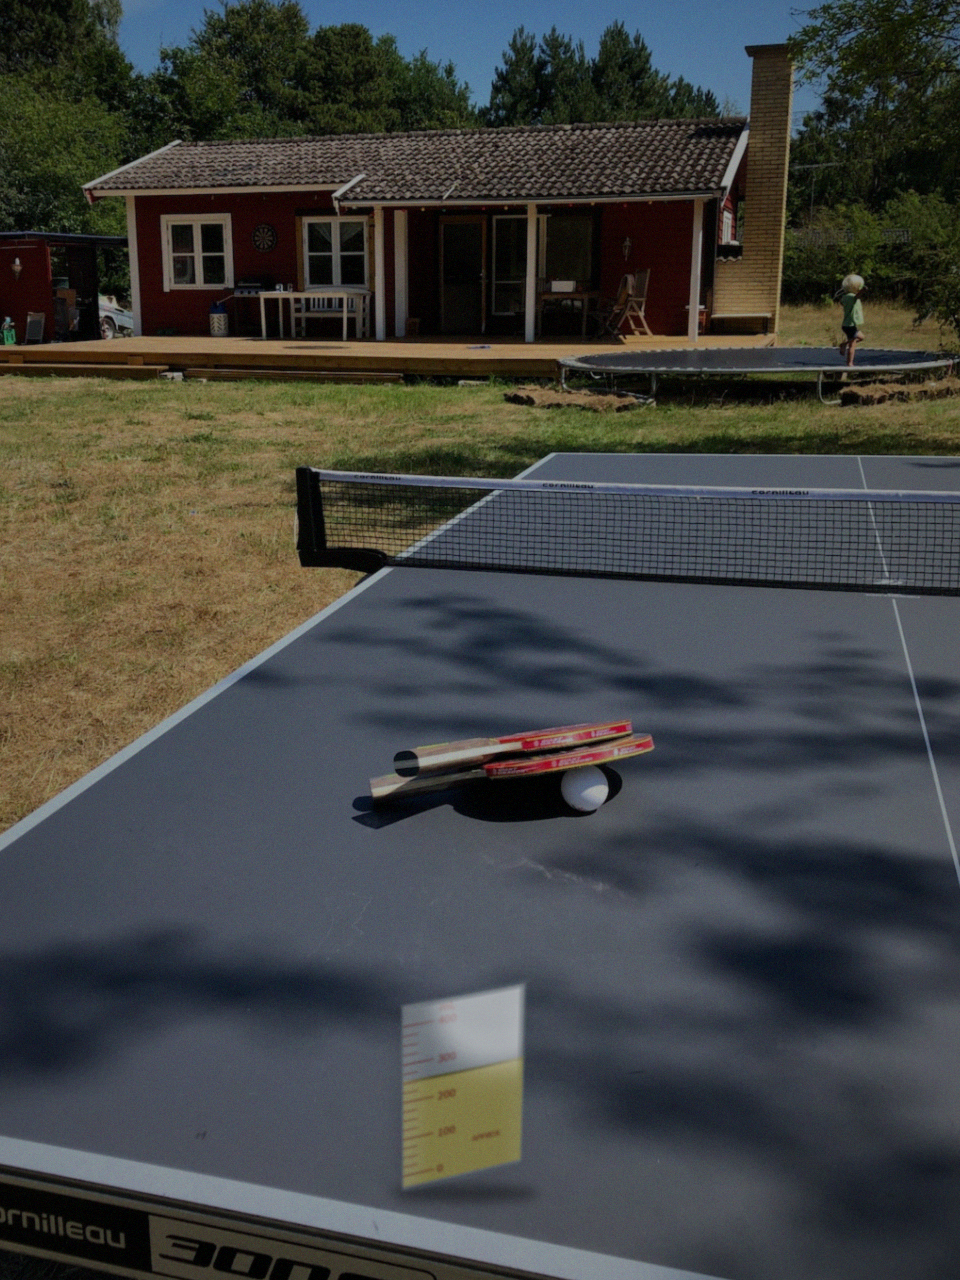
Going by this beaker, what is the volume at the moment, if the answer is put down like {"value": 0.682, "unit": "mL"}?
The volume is {"value": 250, "unit": "mL"}
